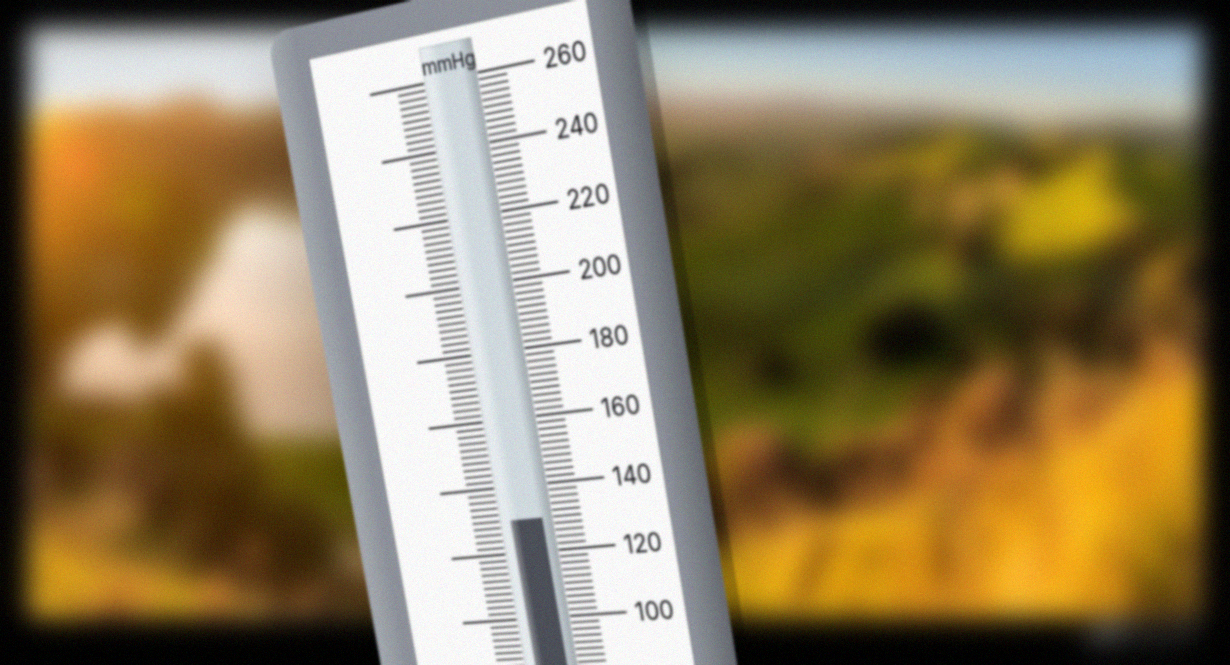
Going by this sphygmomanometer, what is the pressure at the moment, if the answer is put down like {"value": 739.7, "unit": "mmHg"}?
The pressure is {"value": 130, "unit": "mmHg"}
